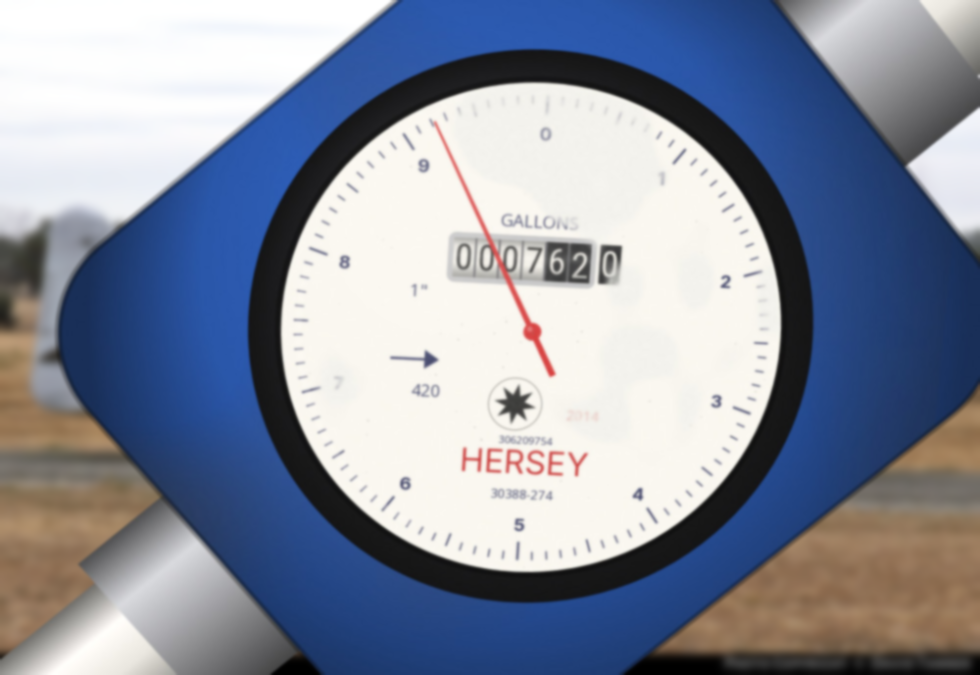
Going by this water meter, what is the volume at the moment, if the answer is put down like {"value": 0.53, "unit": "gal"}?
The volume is {"value": 7619.2, "unit": "gal"}
